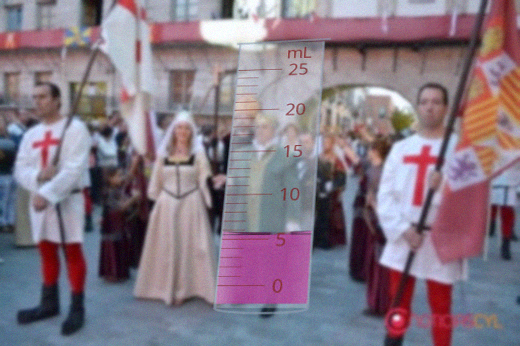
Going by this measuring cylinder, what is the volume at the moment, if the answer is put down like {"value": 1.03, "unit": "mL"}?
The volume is {"value": 5.5, "unit": "mL"}
